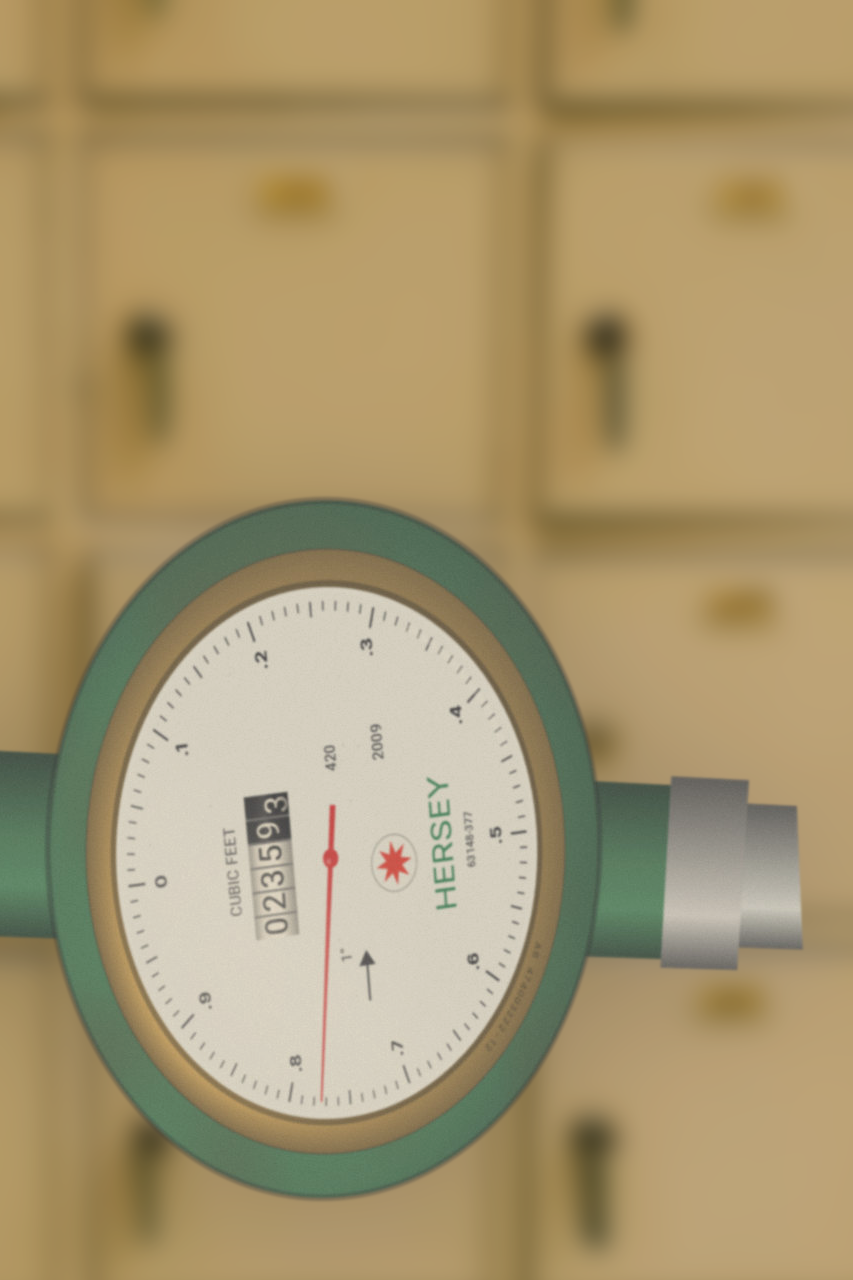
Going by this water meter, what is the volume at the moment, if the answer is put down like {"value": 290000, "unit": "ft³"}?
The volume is {"value": 23592.77, "unit": "ft³"}
